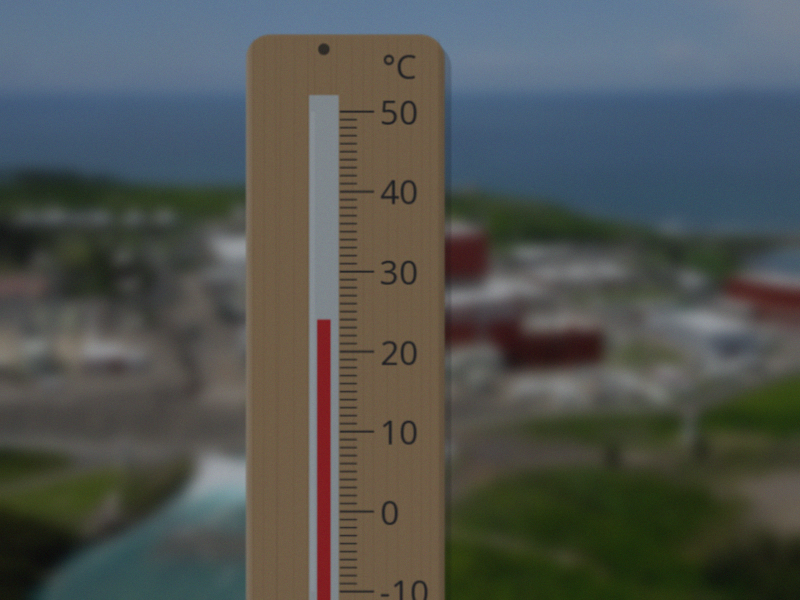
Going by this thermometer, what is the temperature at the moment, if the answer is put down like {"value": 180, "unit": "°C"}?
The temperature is {"value": 24, "unit": "°C"}
